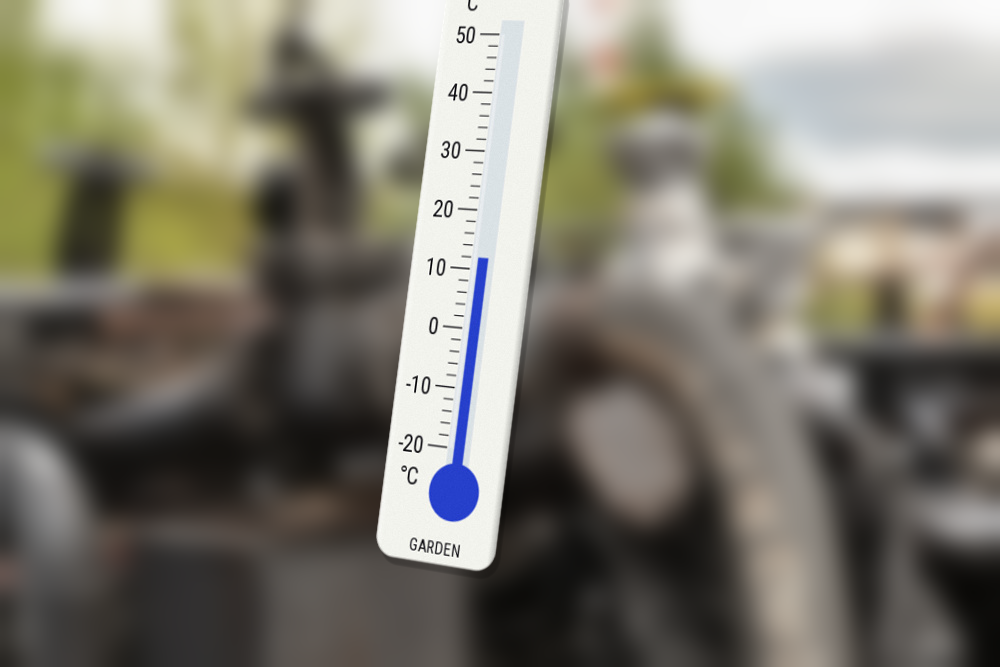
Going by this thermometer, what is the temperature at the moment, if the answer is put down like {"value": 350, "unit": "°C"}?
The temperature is {"value": 12, "unit": "°C"}
